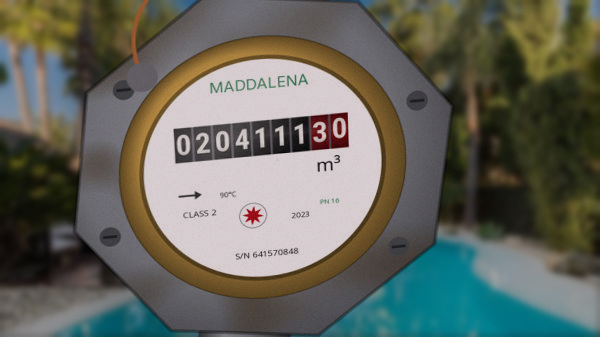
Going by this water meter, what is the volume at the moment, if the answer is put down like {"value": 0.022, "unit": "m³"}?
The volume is {"value": 204111.30, "unit": "m³"}
